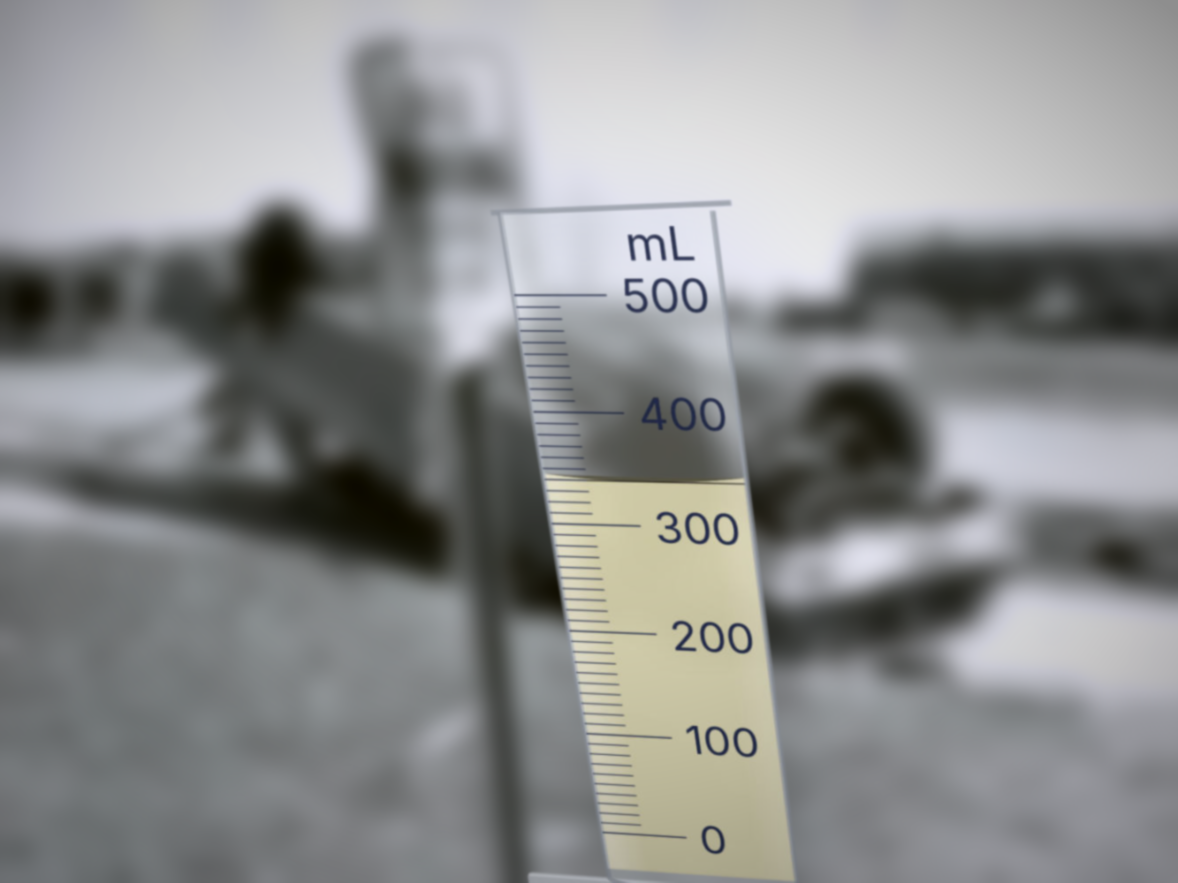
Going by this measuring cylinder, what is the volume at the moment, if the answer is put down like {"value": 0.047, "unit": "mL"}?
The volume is {"value": 340, "unit": "mL"}
